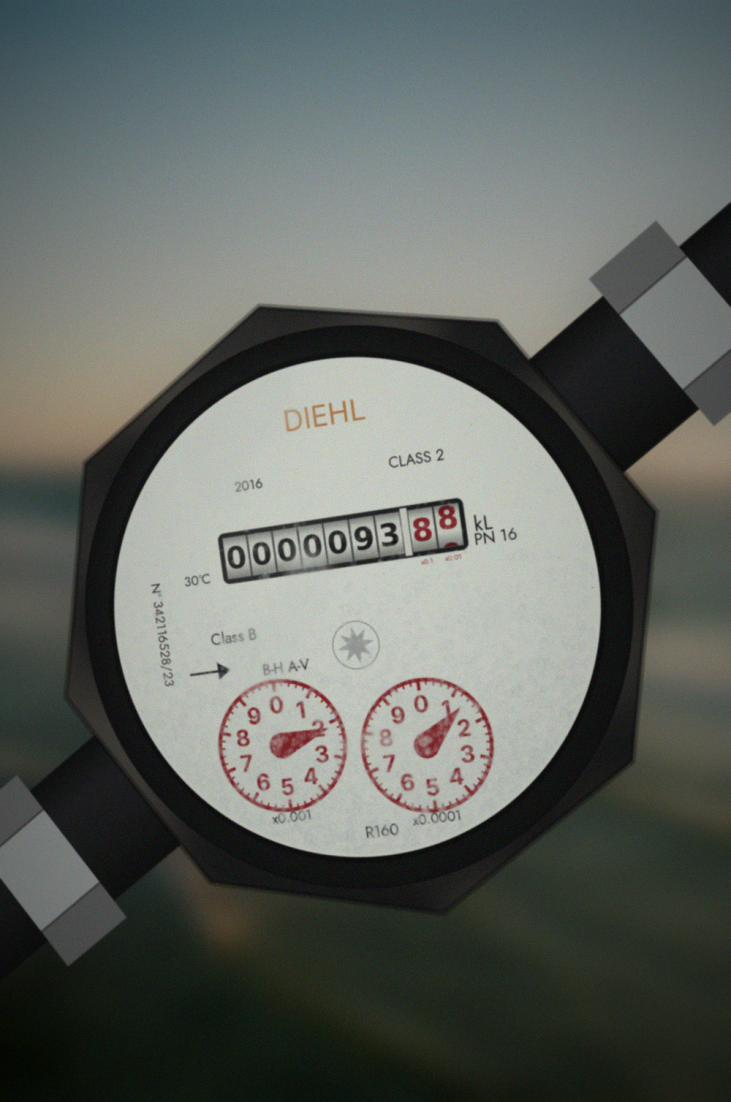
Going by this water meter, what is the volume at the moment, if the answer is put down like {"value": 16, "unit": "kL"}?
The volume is {"value": 93.8821, "unit": "kL"}
